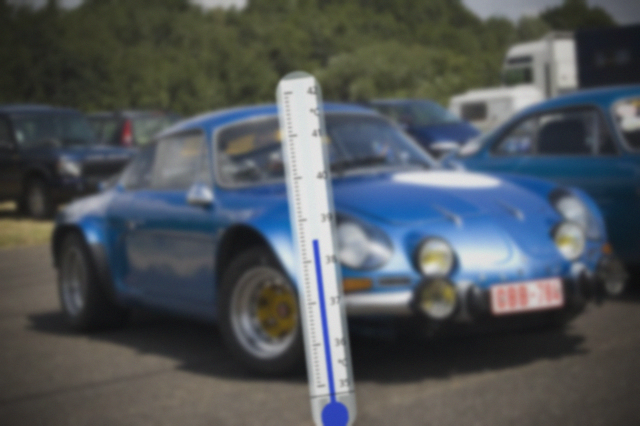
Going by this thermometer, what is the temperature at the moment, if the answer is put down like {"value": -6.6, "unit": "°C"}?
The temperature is {"value": 38.5, "unit": "°C"}
